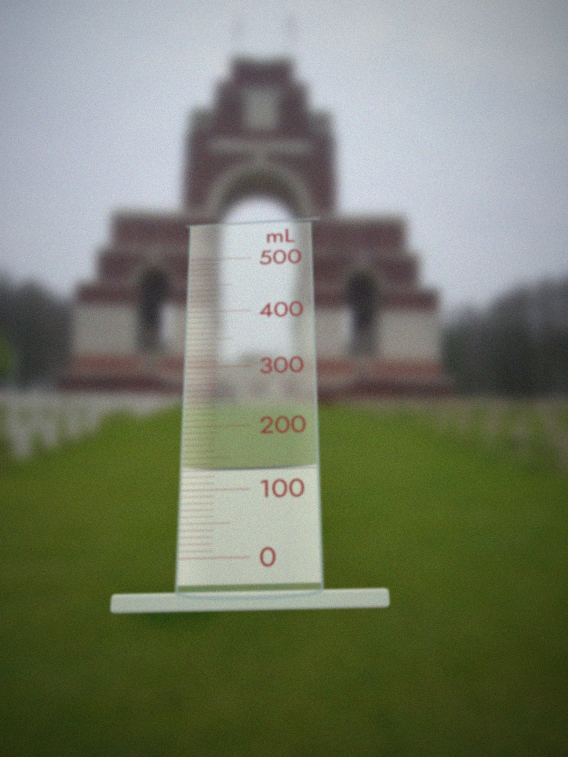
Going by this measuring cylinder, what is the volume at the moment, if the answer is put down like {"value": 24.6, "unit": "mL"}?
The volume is {"value": 130, "unit": "mL"}
